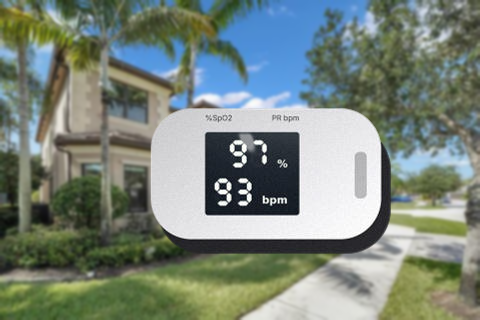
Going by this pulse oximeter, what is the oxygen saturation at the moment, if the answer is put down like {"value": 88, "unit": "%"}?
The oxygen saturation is {"value": 97, "unit": "%"}
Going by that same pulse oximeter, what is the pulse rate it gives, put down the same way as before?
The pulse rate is {"value": 93, "unit": "bpm"}
